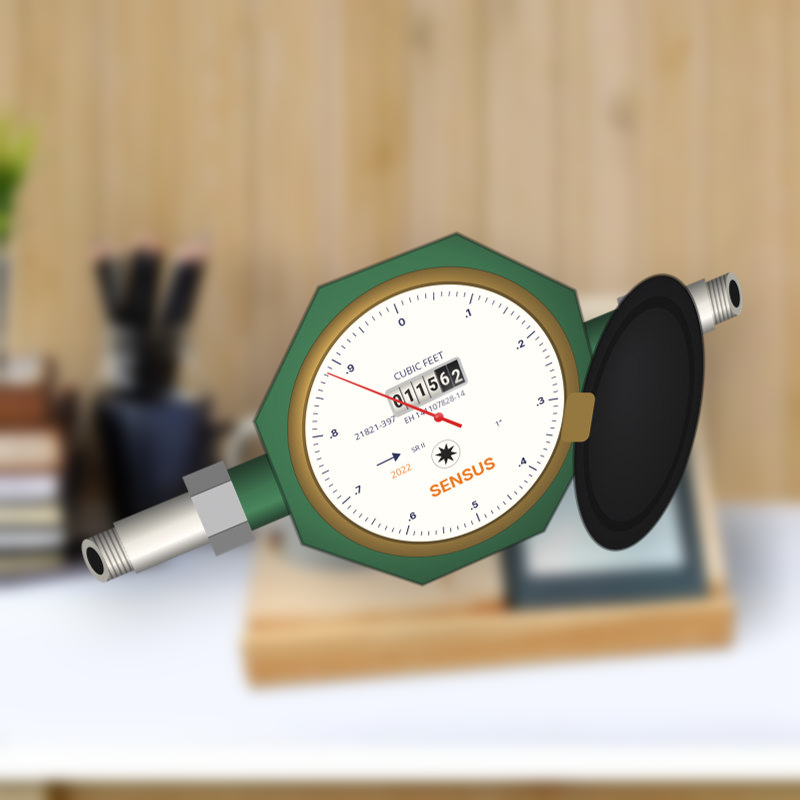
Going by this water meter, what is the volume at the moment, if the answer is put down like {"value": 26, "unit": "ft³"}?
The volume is {"value": 11561.88, "unit": "ft³"}
